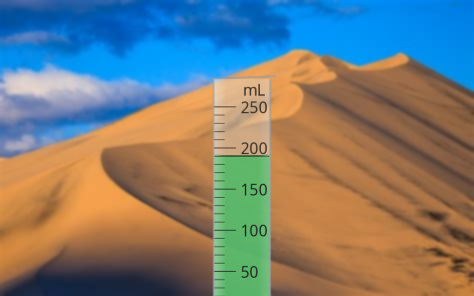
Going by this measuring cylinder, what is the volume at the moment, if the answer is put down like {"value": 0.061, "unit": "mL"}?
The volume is {"value": 190, "unit": "mL"}
